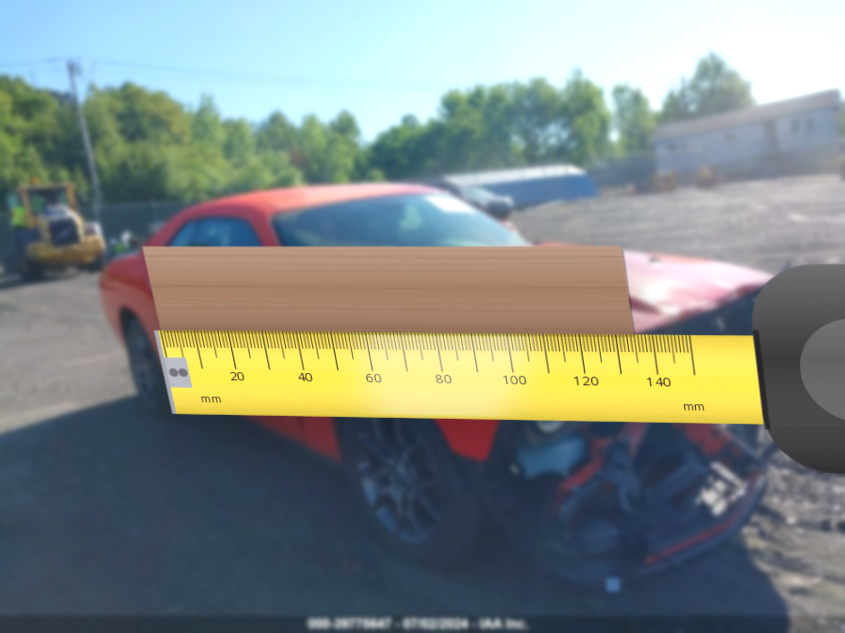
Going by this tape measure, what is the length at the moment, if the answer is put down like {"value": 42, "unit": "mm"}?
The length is {"value": 135, "unit": "mm"}
